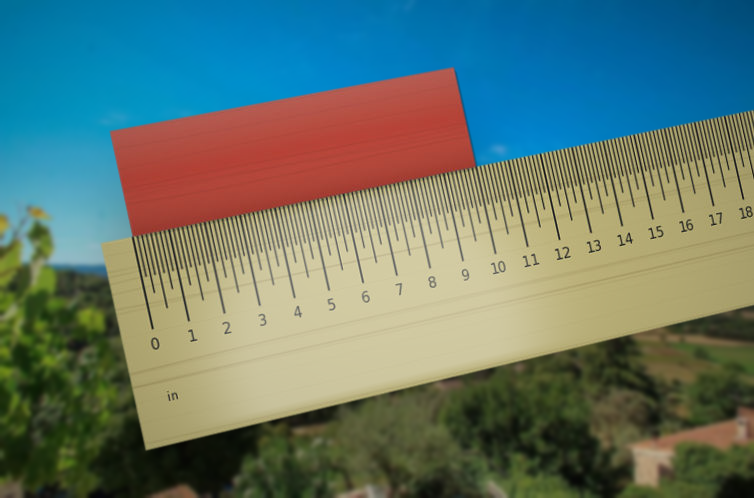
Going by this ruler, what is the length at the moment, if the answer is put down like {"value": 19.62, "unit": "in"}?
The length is {"value": 10, "unit": "in"}
